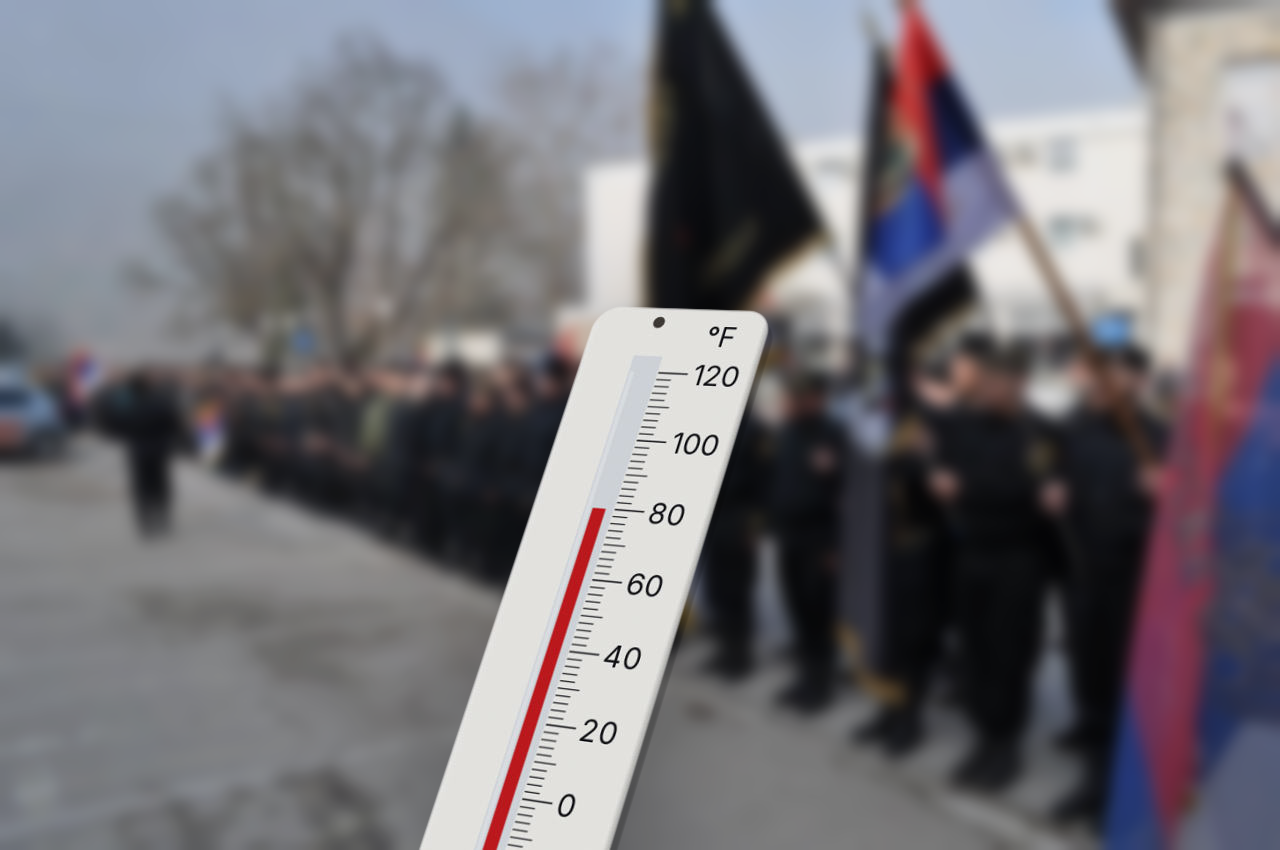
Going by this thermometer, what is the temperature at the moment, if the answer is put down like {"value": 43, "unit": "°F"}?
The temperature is {"value": 80, "unit": "°F"}
